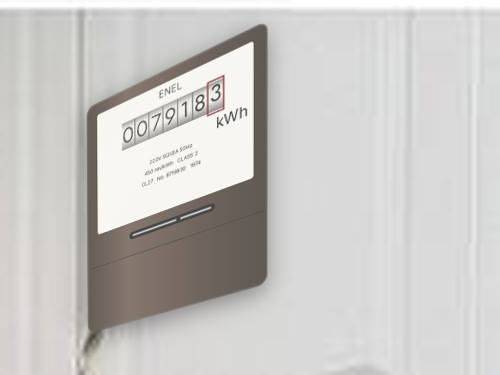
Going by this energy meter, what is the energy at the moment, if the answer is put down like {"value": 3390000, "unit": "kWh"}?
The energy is {"value": 7918.3, "unit": "kWh"}
